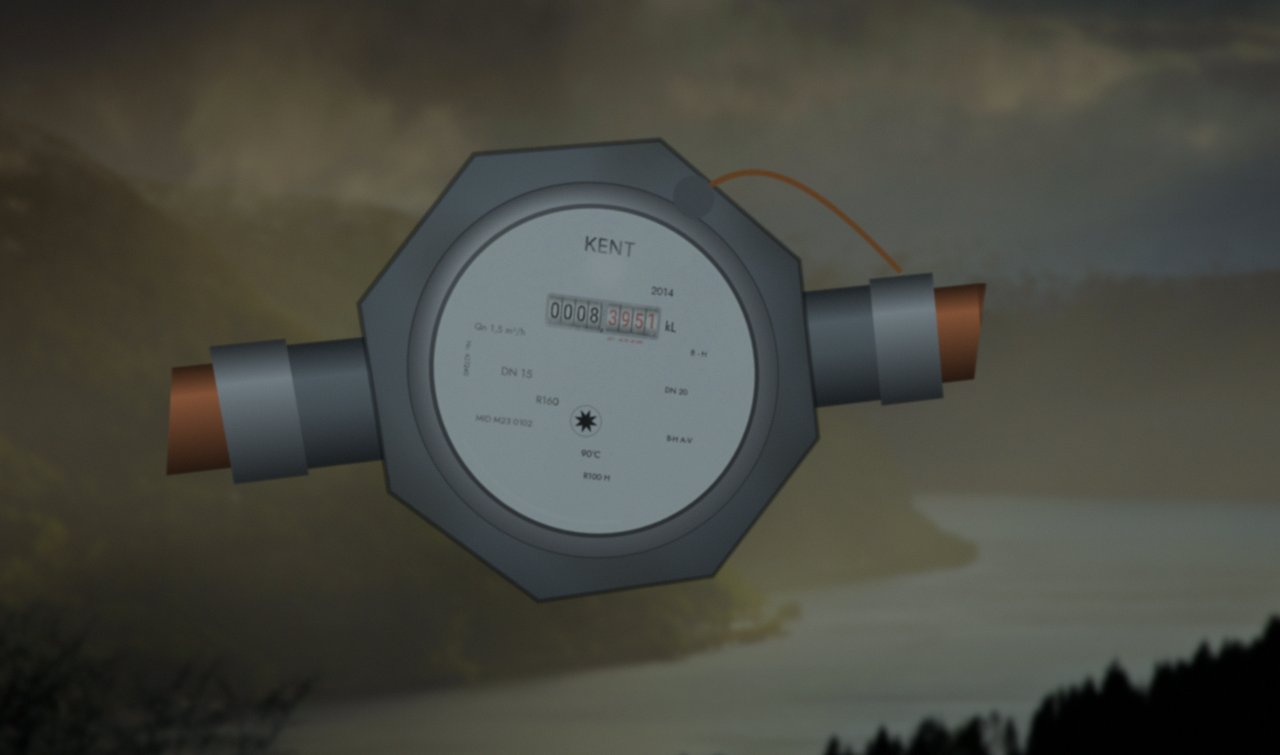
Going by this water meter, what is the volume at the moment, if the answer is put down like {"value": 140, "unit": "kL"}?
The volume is {"value": 8.3951, "unit": "kL"}
